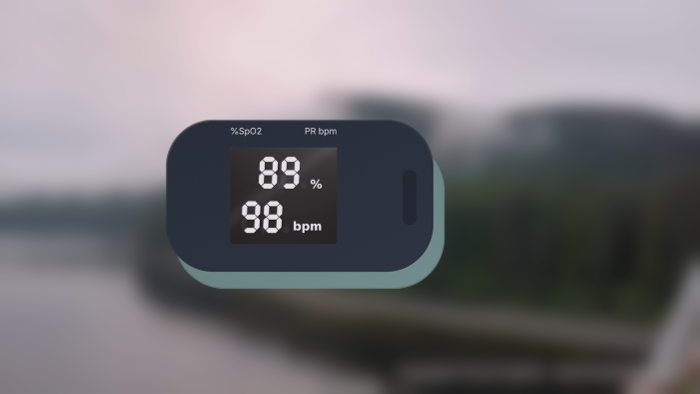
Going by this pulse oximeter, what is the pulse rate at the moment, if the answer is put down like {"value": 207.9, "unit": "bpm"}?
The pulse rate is {"value": 98, "unit": "bpm"}
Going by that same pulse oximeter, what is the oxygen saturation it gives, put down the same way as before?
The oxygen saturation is {"value": 89, "unit": "%"}
